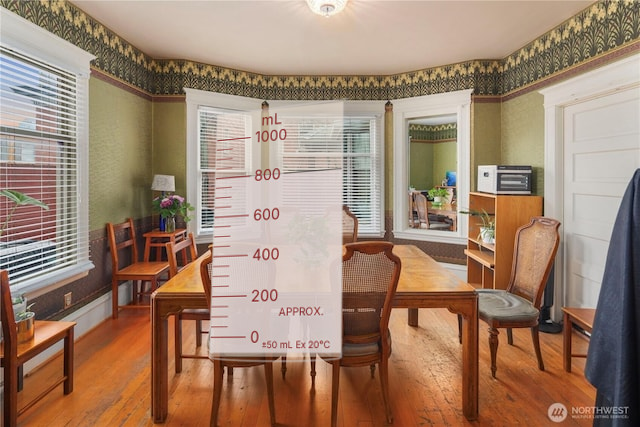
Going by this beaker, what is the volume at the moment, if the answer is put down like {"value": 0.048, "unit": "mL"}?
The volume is {"value": 800, "unit": "mL"}
